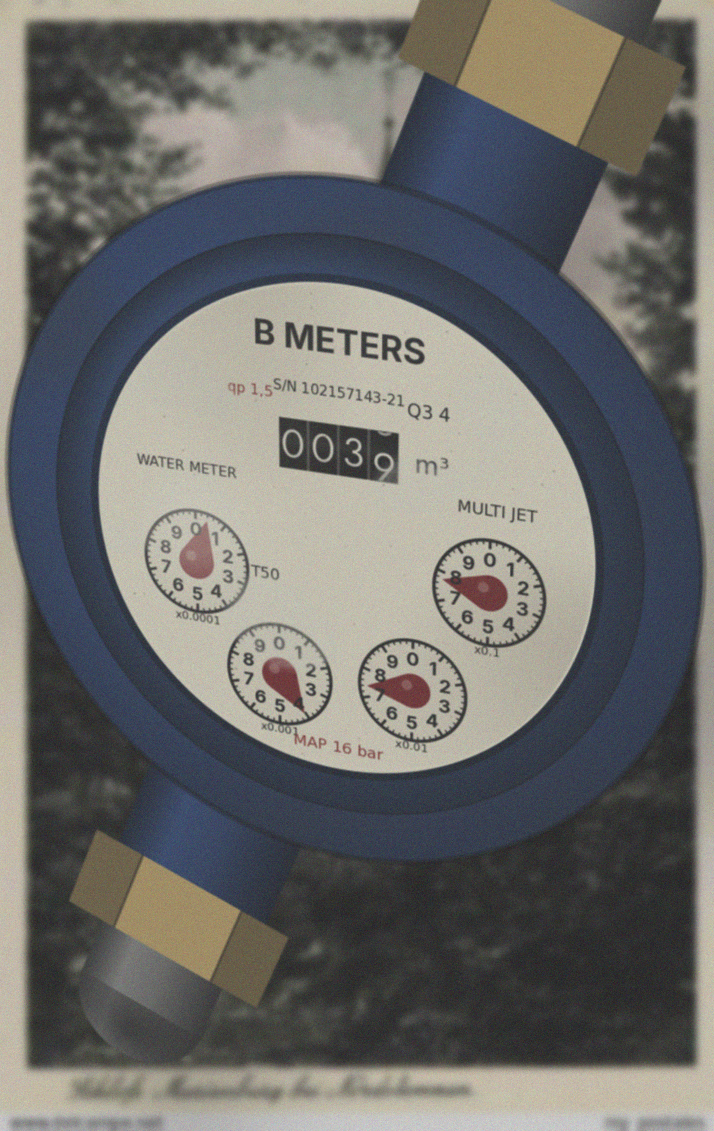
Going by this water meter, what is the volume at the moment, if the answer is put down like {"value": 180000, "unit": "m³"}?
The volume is {"value": 38.7740, "unit": "m³"}
